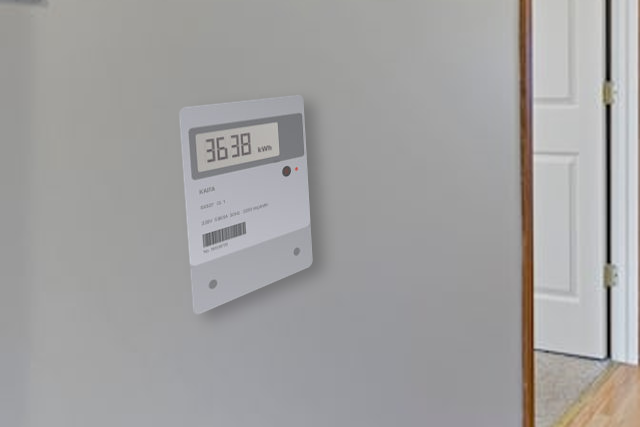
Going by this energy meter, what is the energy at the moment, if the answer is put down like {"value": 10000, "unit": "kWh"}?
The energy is {"value": 3638, "unit": "kWh"}
